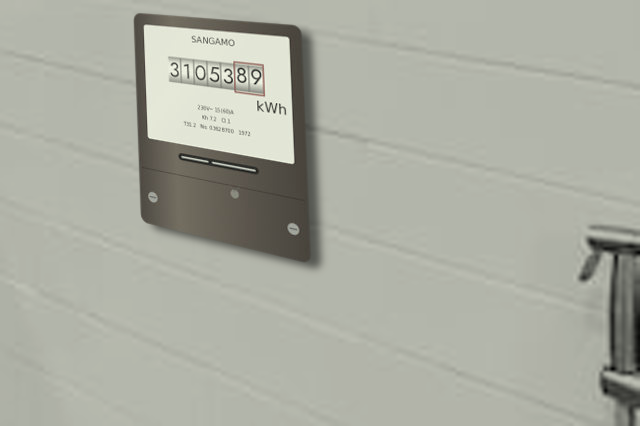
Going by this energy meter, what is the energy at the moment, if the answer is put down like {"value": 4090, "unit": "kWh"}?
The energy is {"value": 31053.89, "unit": "kWh"}
